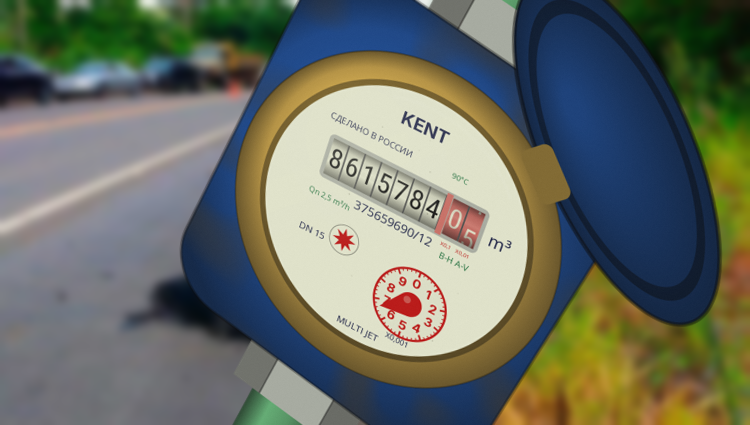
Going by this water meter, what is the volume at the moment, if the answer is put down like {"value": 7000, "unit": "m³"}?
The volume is {"value": 8615784.046, "unit": "m³"}
